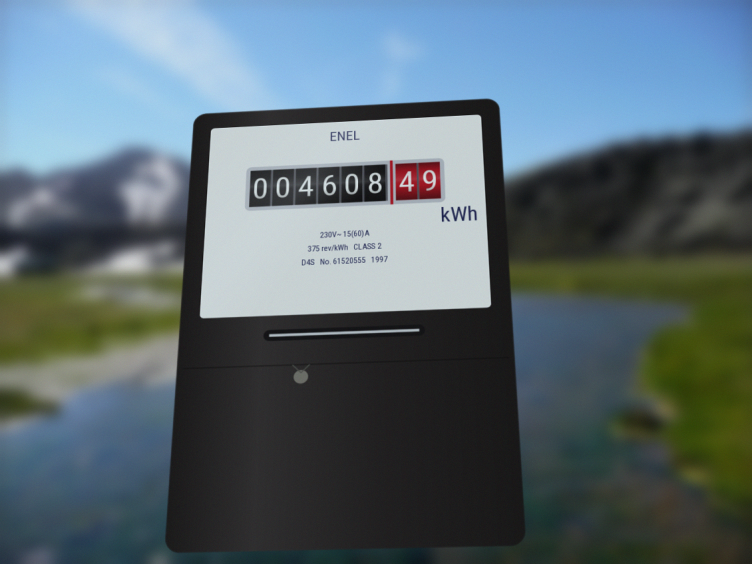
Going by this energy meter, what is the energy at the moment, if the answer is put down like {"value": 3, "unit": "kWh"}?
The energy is {"value": 4608.49, "unit": "kWh"}
